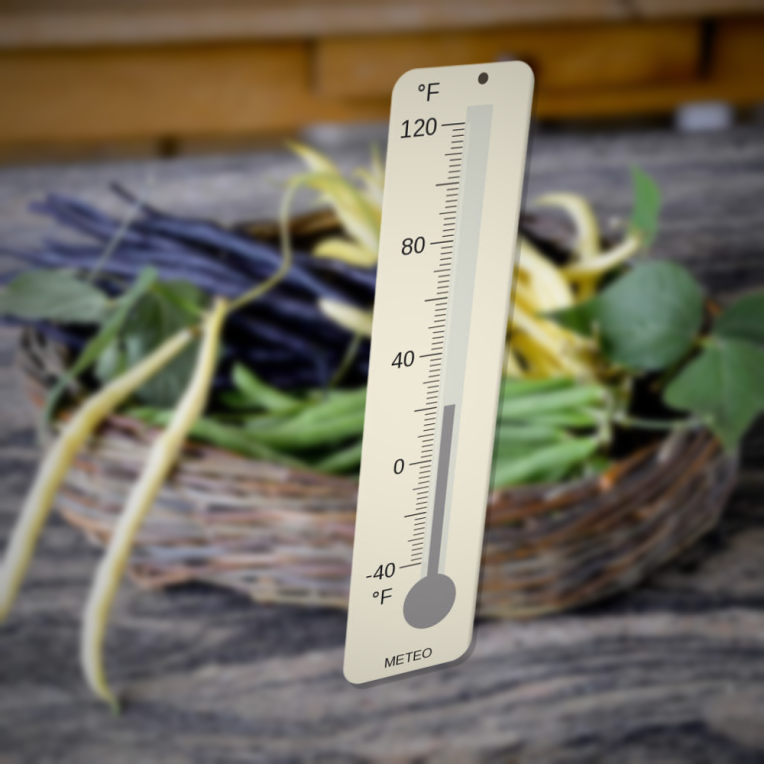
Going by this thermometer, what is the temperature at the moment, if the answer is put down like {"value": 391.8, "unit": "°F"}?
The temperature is {"value": 20, "unit": "°F"}
